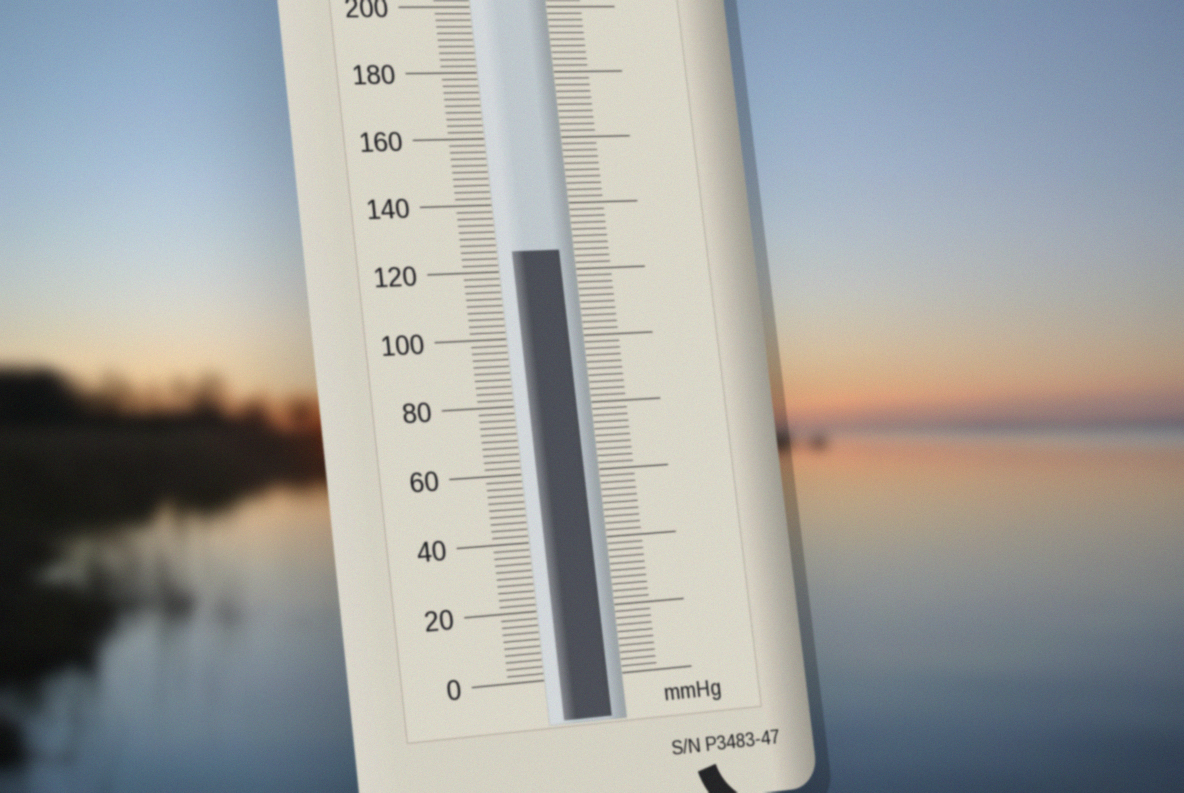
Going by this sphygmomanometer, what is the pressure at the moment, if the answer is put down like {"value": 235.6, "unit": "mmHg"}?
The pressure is {"value": 126, "unit": "mmHg"}
